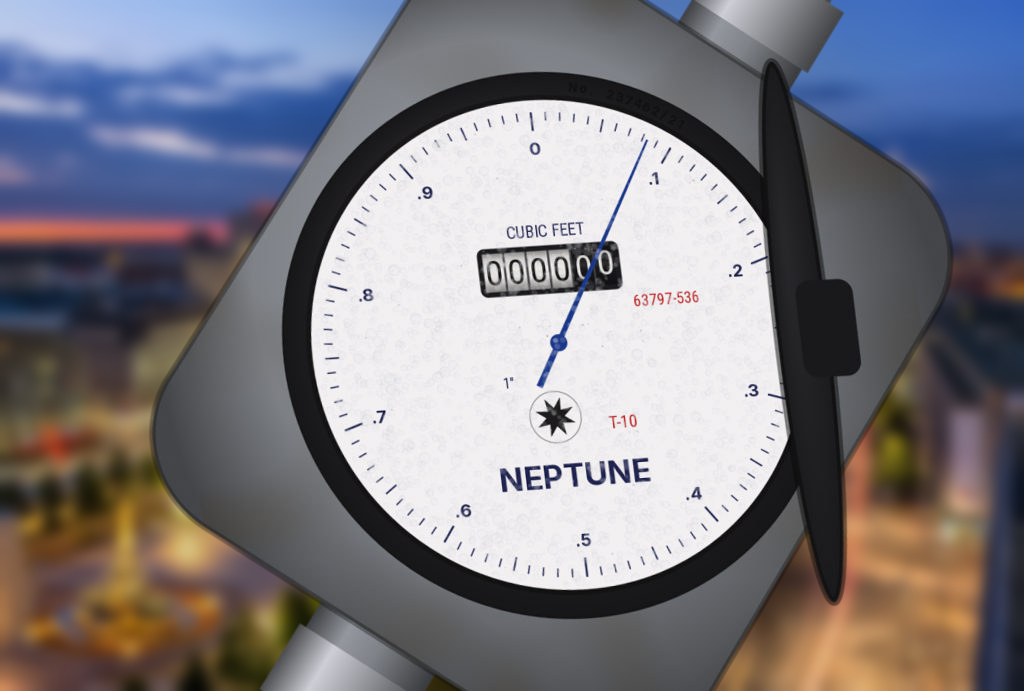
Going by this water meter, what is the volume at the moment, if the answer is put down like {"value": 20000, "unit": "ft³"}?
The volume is {"value": 0.08, "unit": "ft³"}
